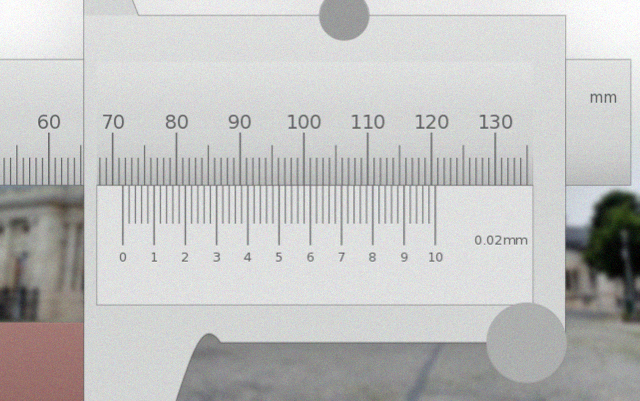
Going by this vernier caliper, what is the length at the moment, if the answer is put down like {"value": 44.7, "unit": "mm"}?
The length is {"value": 71.6, "unit": "mm"}
